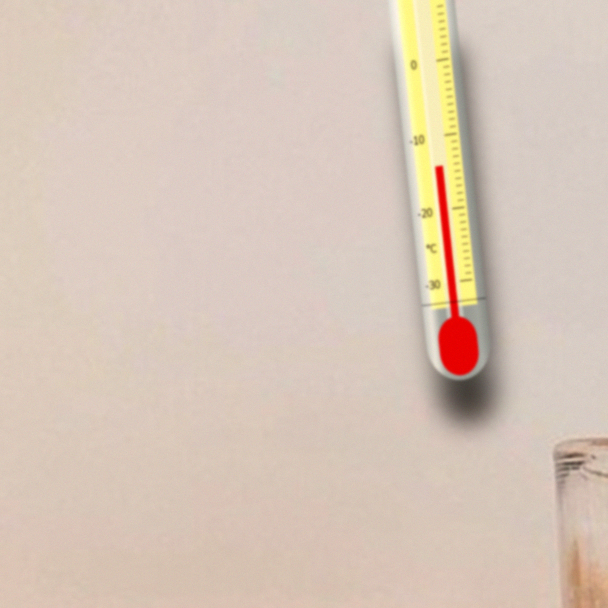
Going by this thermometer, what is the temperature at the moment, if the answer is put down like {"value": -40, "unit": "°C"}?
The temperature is {"value": -14, "unit": "°C"}
